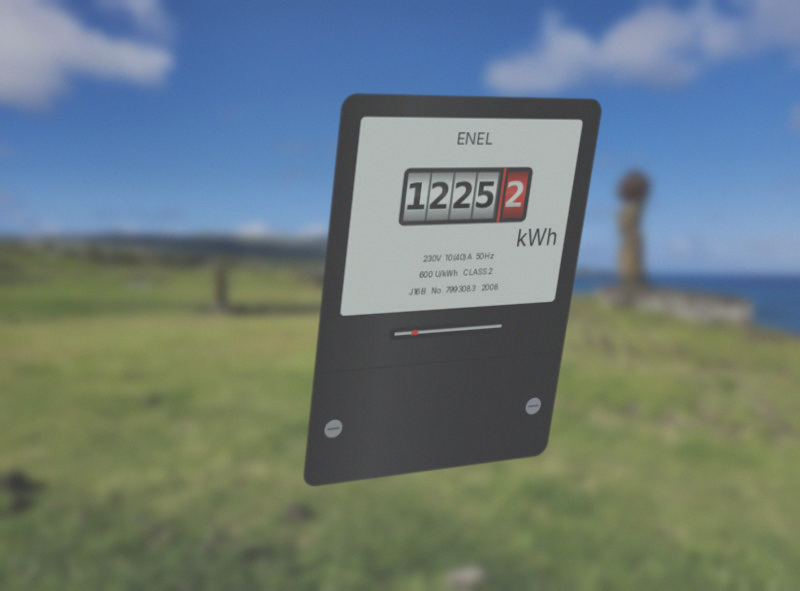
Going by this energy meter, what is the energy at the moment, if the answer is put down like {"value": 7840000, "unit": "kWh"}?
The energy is {"value": 1225.2, "unit": "kWh"}
